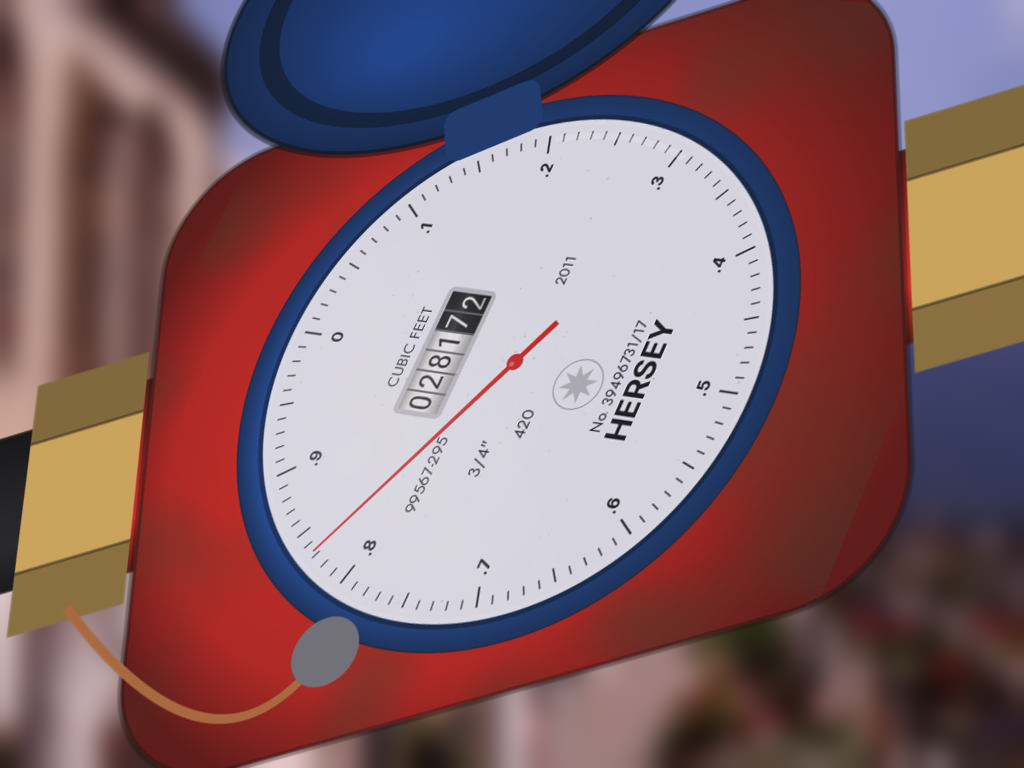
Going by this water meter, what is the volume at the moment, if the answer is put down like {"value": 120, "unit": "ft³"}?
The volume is {"value": 28171.83, "unit": "ft³"}
